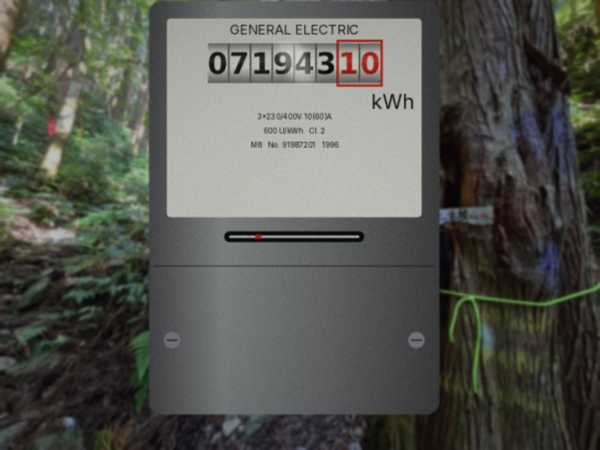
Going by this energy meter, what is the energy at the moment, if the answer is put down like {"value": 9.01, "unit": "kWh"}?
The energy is {"value": 71943.10, "unit": "kWh"}
